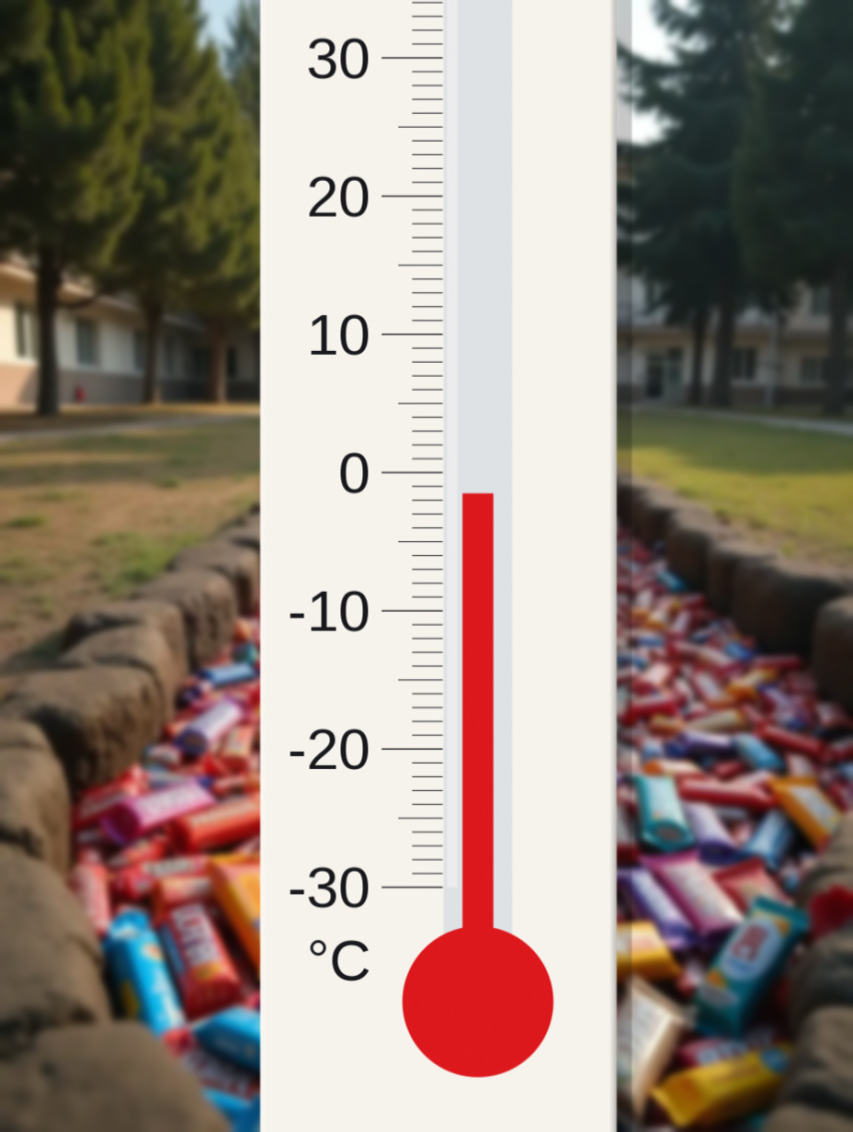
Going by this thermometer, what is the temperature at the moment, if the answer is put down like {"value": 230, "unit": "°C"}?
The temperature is {"value": -1.5, "unit": "°C"}
